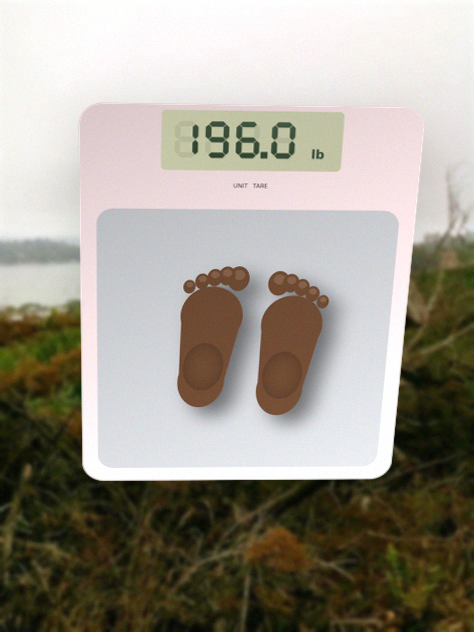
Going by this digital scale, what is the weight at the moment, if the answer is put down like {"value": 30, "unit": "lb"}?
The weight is {"value": 196.0, "unit": "lb"}
